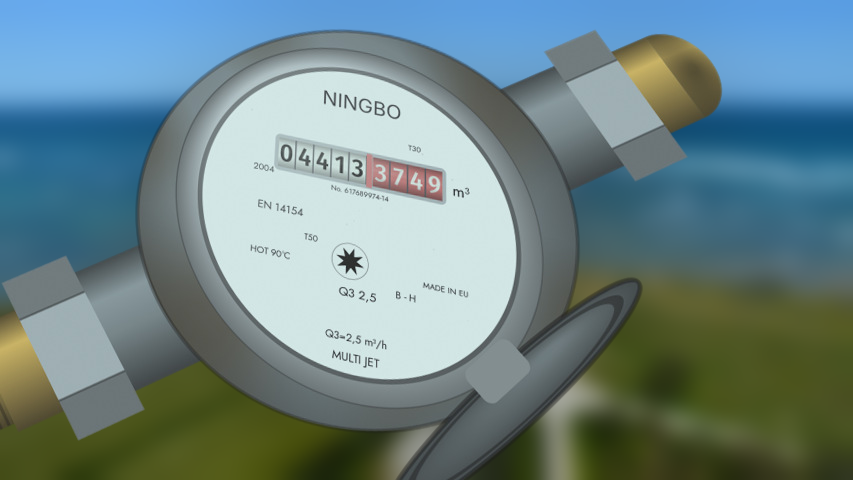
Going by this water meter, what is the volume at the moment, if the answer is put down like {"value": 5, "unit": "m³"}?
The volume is {"value": 4413.3749, "unit": "m³"}
